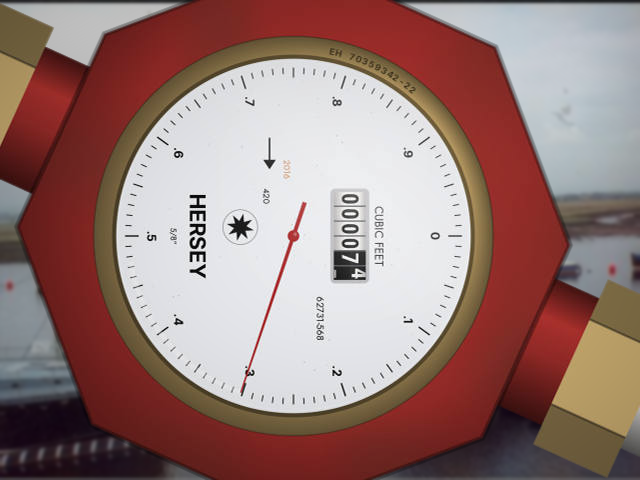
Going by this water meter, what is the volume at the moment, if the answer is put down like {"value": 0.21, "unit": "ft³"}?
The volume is {"value": 74.30, "unit": "ft³"}
